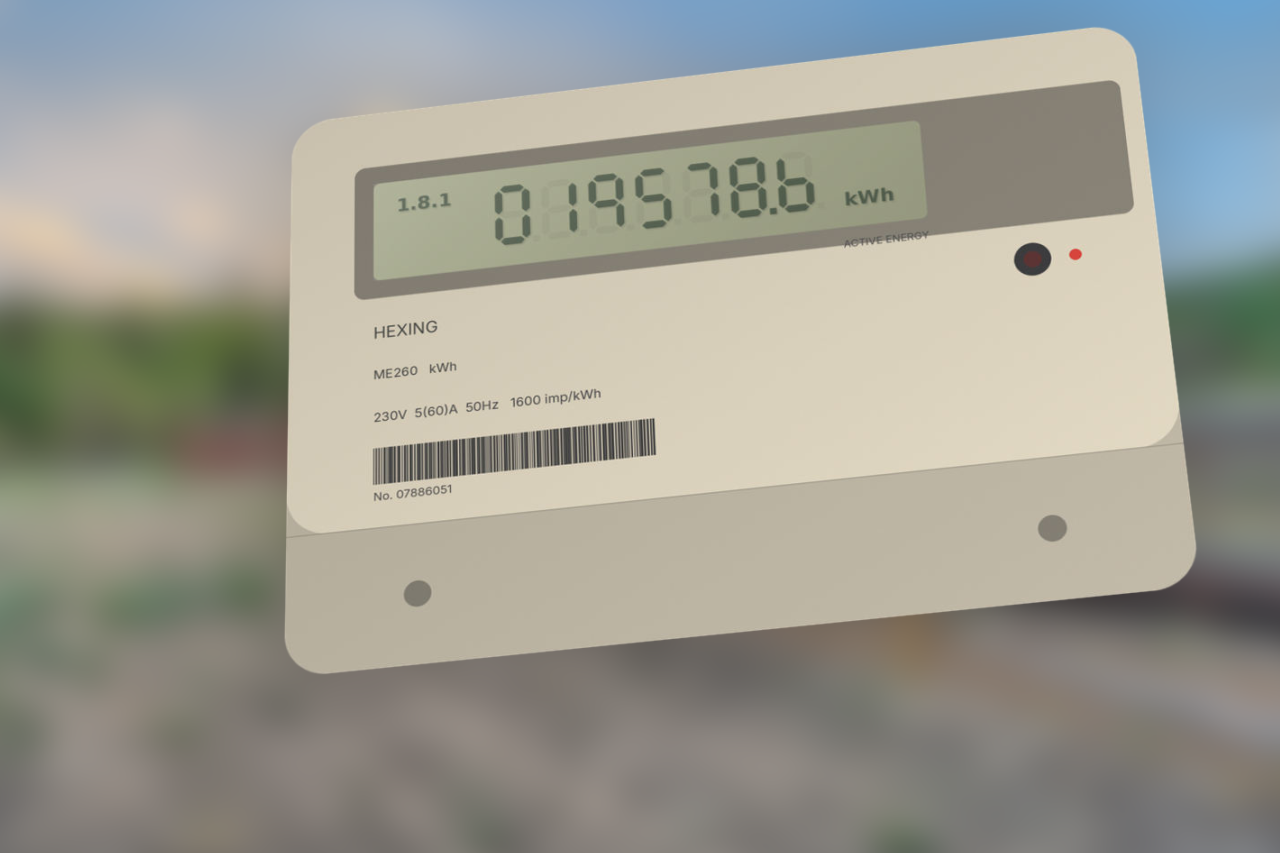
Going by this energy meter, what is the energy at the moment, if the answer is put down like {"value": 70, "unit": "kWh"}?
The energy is {"value": 19578.6, "unit": "kWh"}
